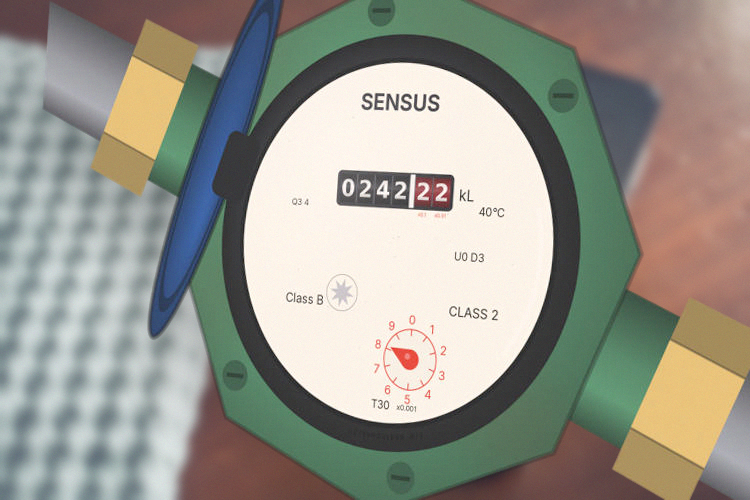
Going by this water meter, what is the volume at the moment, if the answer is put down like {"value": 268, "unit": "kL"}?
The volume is {"value": 242.228, "unit": "kL"}
